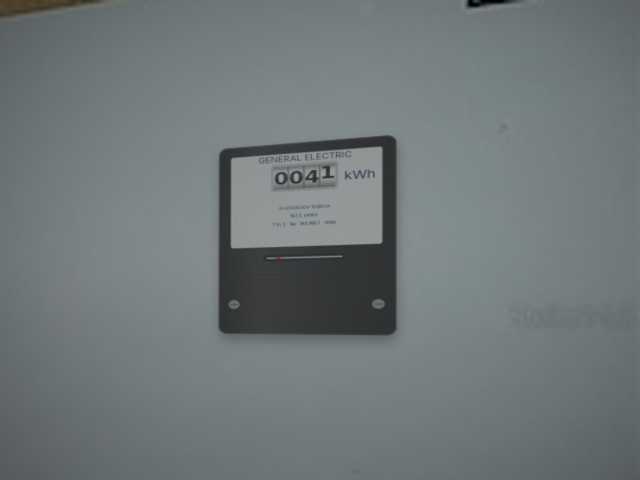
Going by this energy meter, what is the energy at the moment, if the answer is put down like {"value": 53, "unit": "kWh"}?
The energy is {"value": 41, "unit": "kWh"}
